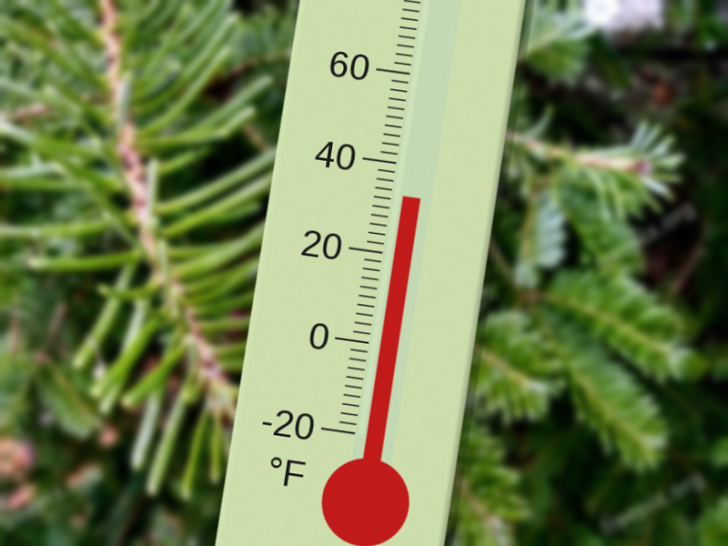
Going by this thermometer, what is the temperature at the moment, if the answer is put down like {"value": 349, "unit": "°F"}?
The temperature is {"value": 33, "unit": "°F"}
